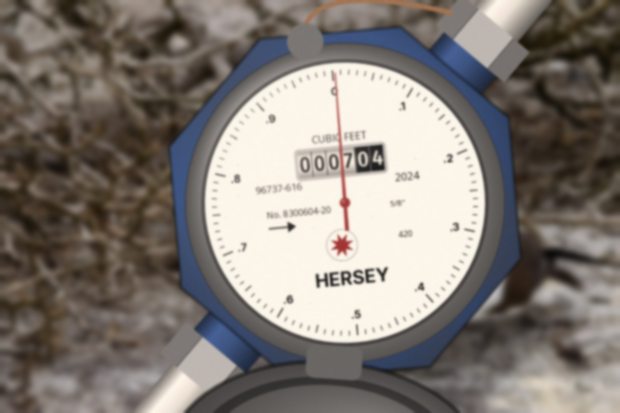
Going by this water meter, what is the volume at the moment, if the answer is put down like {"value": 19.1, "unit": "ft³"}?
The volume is {"value": 704.00, "unit": "ft³"}
